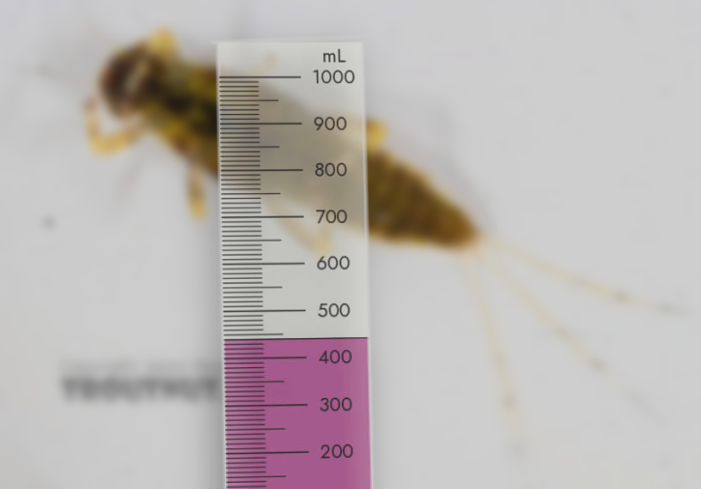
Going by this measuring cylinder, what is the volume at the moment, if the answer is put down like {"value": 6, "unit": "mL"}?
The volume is {"value": 440, "unit": "mL"}
